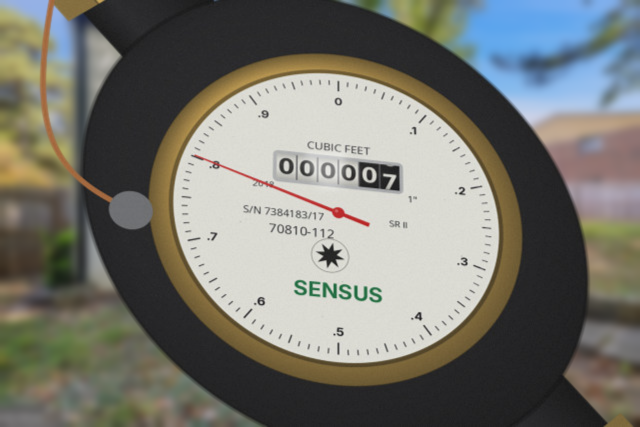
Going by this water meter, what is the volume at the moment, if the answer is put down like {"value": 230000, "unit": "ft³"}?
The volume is {"value": 6.80, "unit": "ft³"}
